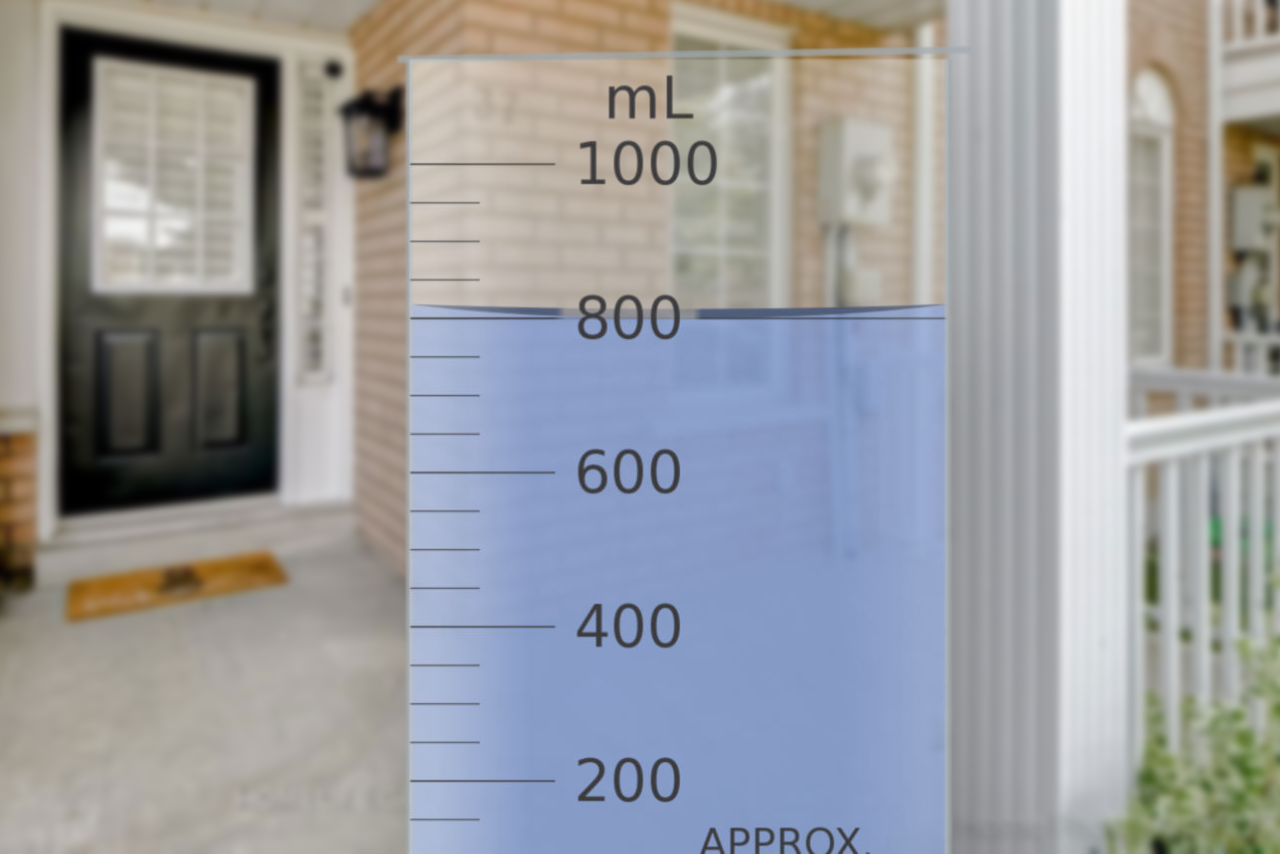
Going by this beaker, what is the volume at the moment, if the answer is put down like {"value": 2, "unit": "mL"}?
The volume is {"value": 800, "unit": "mL"}
